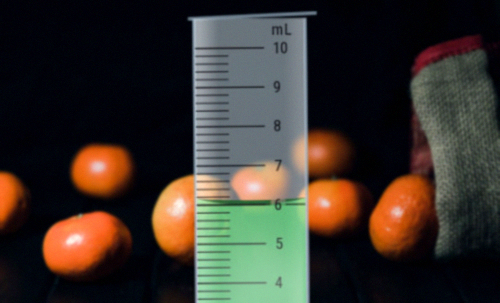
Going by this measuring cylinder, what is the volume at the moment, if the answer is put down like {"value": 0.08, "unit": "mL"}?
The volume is {"value": 6, "unit": "mL"}
